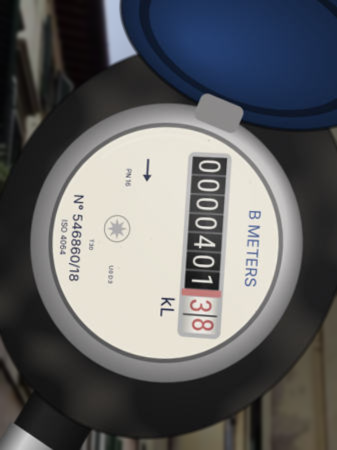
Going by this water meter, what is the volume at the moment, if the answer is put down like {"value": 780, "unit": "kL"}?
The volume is {"value": 401.38, "unit": "kL"}
